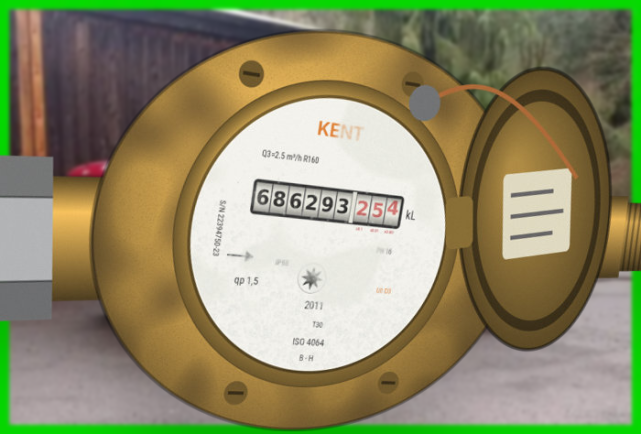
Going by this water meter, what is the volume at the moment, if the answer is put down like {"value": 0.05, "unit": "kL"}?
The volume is {"value": 686293.254, "unit": "kL"}
